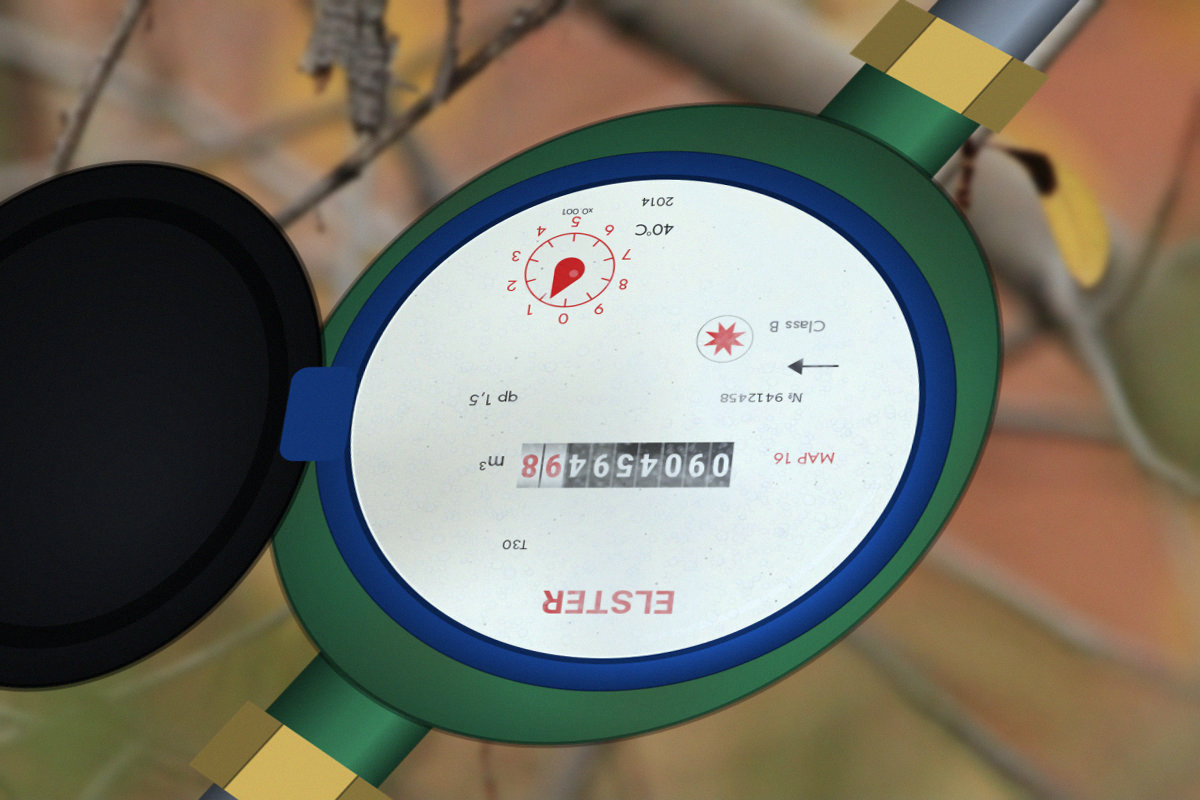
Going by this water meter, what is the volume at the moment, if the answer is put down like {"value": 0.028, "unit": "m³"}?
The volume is {"value": 904594.980, "unit": "m³"}
